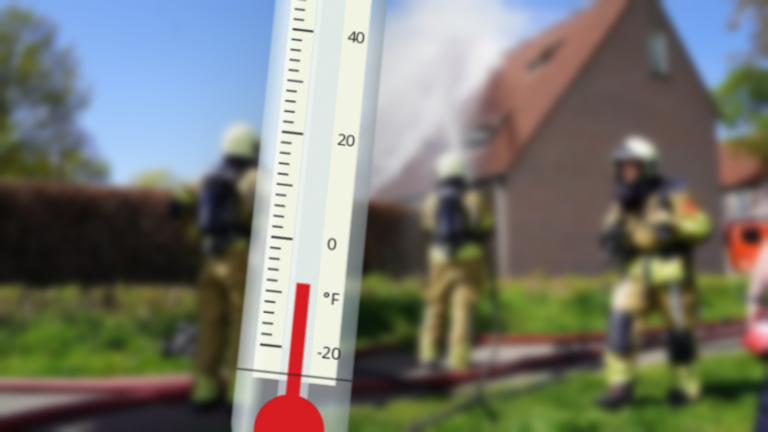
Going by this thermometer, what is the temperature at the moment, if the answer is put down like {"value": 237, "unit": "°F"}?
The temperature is {"value": -8, "unit": "°F"}
